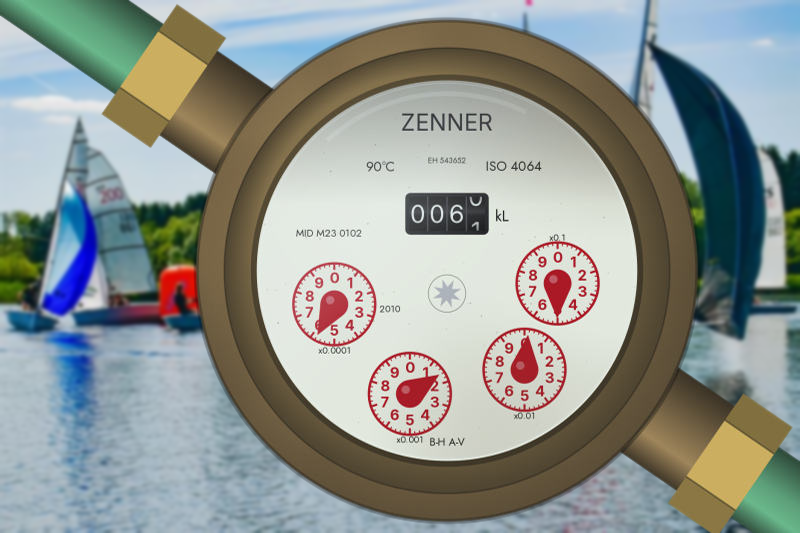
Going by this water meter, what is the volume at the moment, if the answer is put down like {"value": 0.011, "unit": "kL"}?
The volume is {"value": 60.5015, "unit": "kL"}
